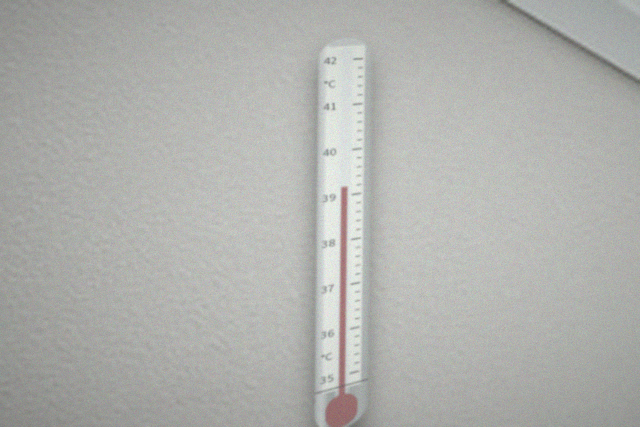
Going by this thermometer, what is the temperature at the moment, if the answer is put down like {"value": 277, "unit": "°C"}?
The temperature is {"value": 39.2, "unit": "°C"}
